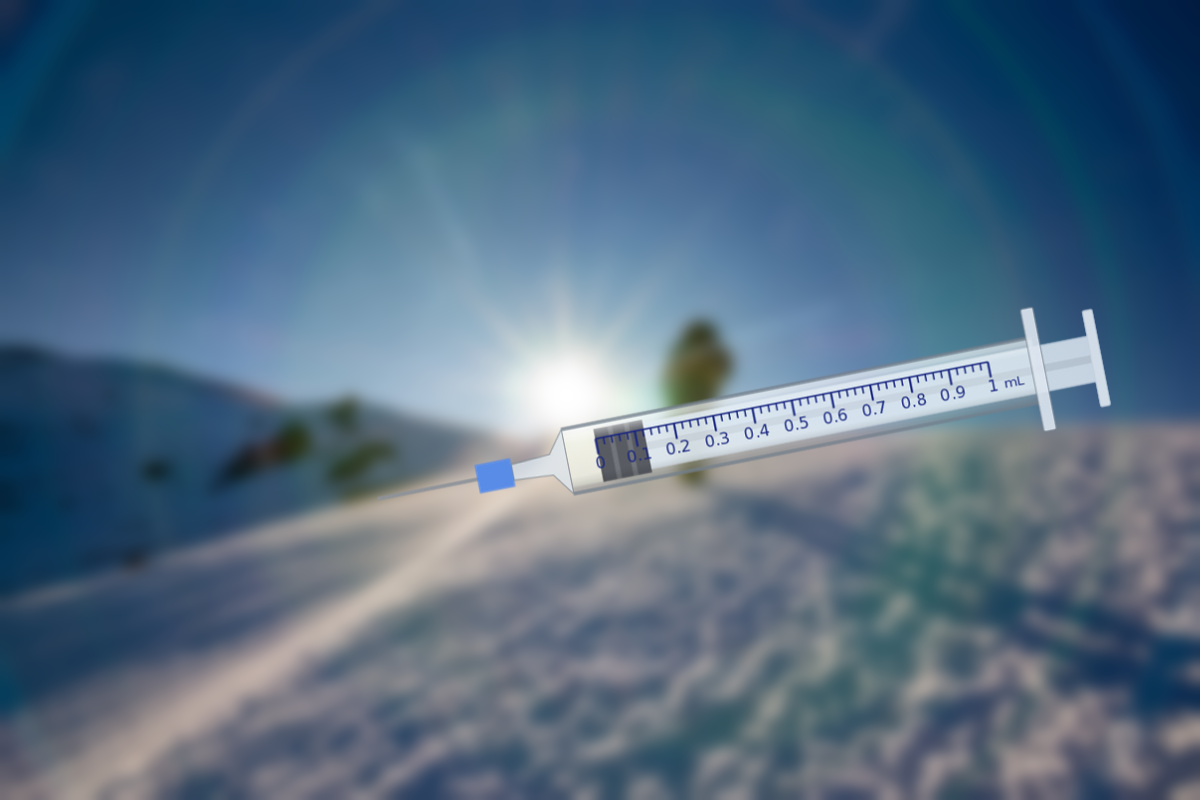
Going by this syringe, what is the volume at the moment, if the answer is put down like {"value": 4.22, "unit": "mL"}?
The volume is {"value": 0, "unit": "mL"}
